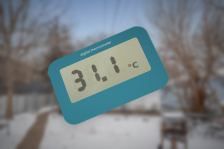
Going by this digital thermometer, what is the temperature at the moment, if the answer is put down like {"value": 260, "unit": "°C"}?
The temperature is {"value": 31.1, "unit": "°C"}
